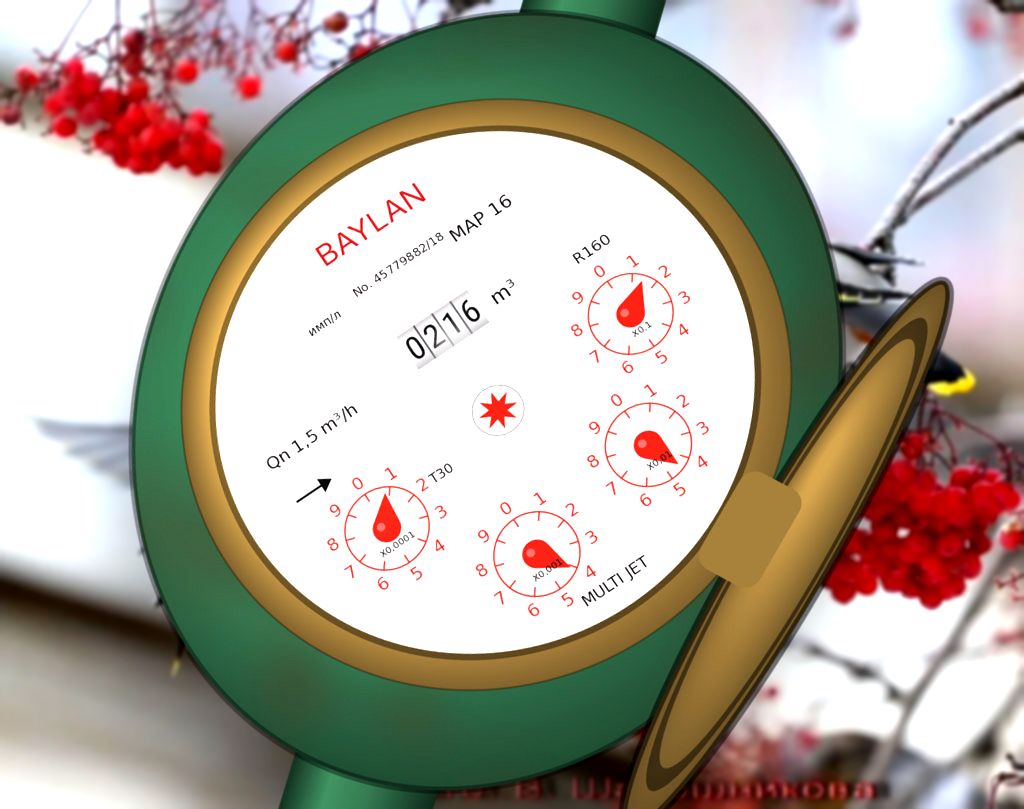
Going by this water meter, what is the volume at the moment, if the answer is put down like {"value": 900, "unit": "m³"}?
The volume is {"value": 216.1440, "unit": "m³"}
